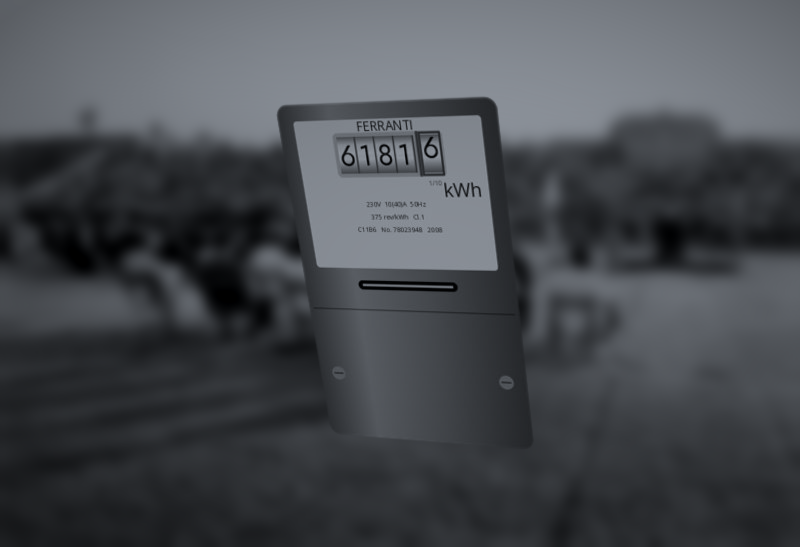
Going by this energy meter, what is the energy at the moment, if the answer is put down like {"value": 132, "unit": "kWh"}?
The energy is {"value": 6181.6, "unit": "kWh"}
